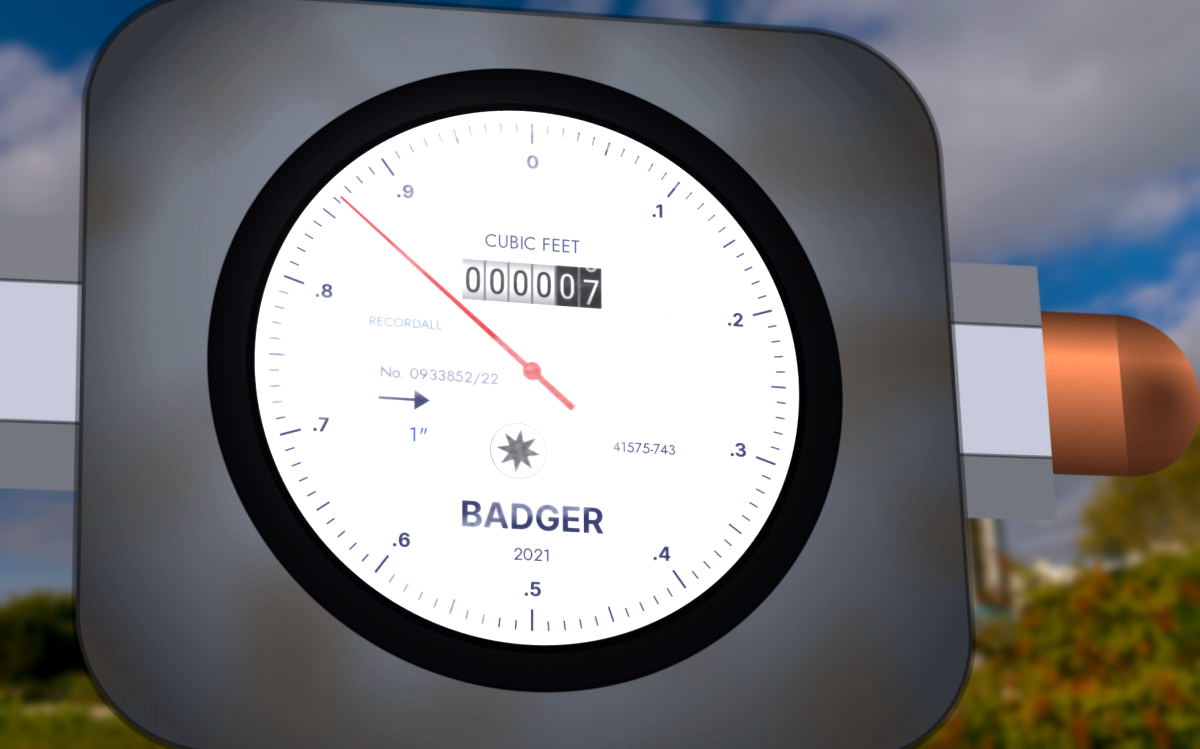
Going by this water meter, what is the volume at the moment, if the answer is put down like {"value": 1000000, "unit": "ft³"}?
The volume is {"value": 6.86, "unit": "ft³"}
